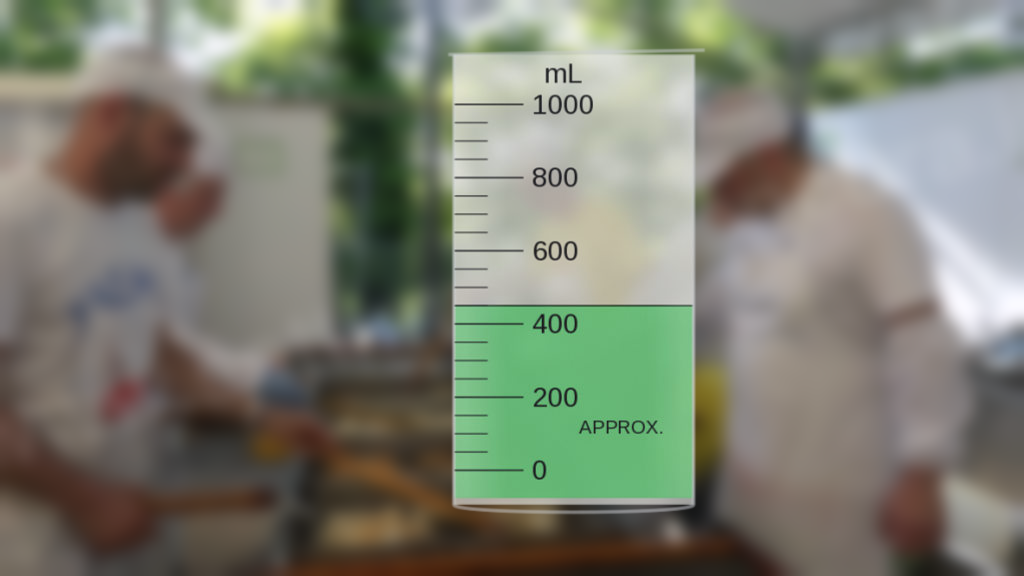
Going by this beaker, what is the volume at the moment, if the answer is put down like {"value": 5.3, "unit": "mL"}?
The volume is {"value": 450, "unit": "mL"}
